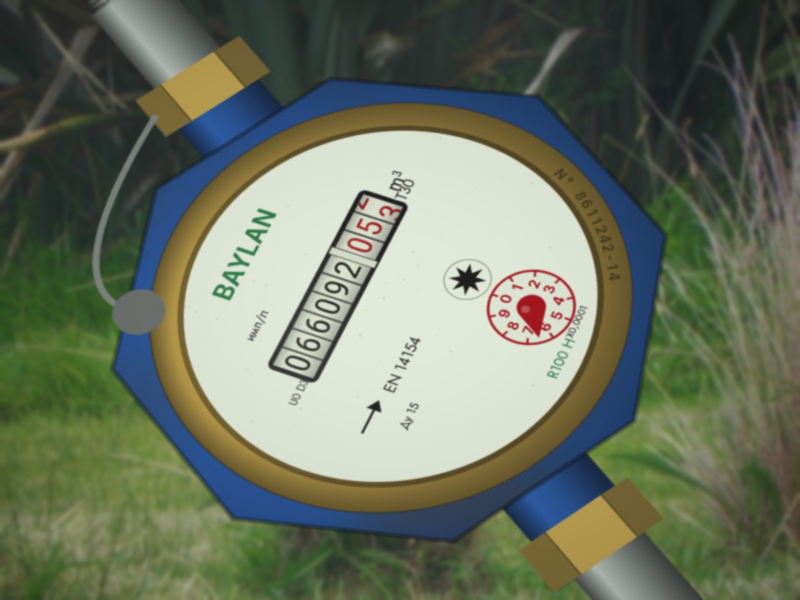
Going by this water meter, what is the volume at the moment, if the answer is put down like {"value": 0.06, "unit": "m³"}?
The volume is {"value": 66092.0526, "unit": "m³"}
